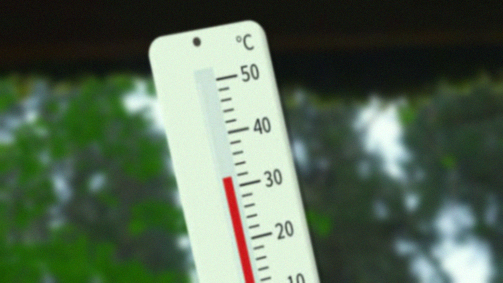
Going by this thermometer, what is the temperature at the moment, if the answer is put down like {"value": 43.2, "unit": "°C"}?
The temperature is {"value": 32, "unit": "°C"}
